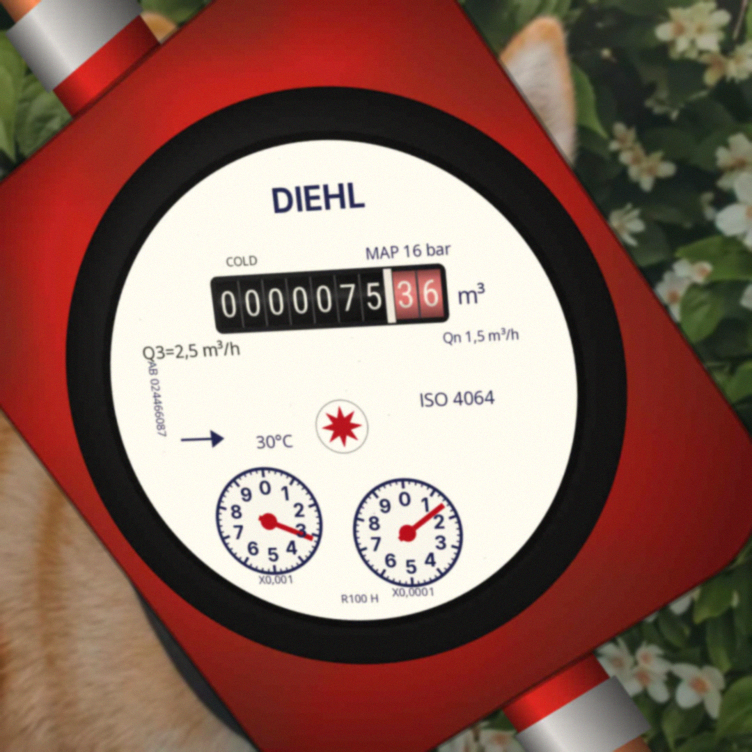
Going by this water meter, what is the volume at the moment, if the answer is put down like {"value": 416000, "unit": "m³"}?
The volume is {"value": 75.3631, "unit": "m³"}
